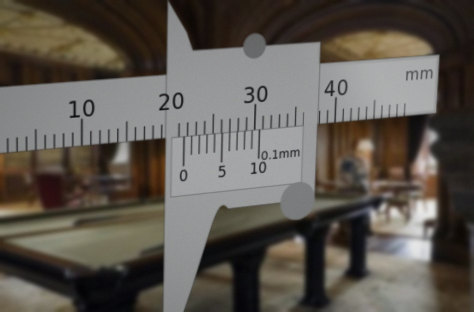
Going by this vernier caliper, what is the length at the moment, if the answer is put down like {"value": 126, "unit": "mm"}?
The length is {"value": 21.6, "unit": "mm"}
